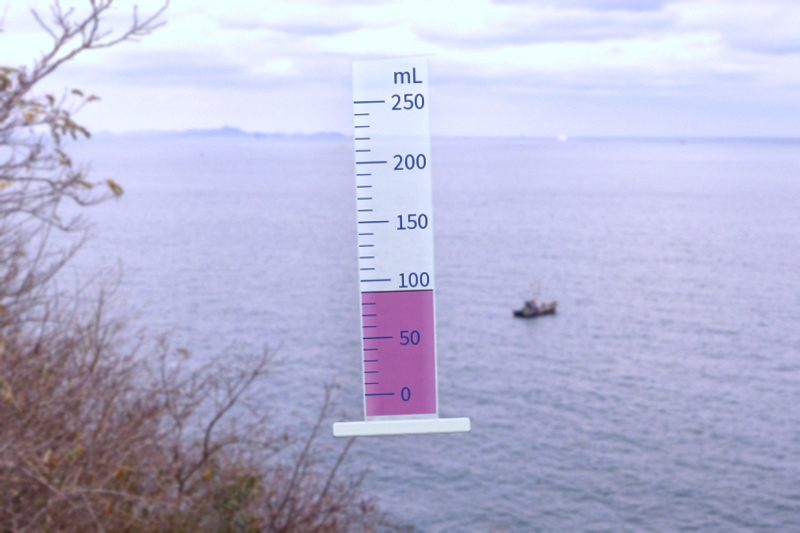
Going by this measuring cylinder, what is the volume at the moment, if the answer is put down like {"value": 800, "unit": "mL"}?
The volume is {"value": 90, "unit": "mL"}
